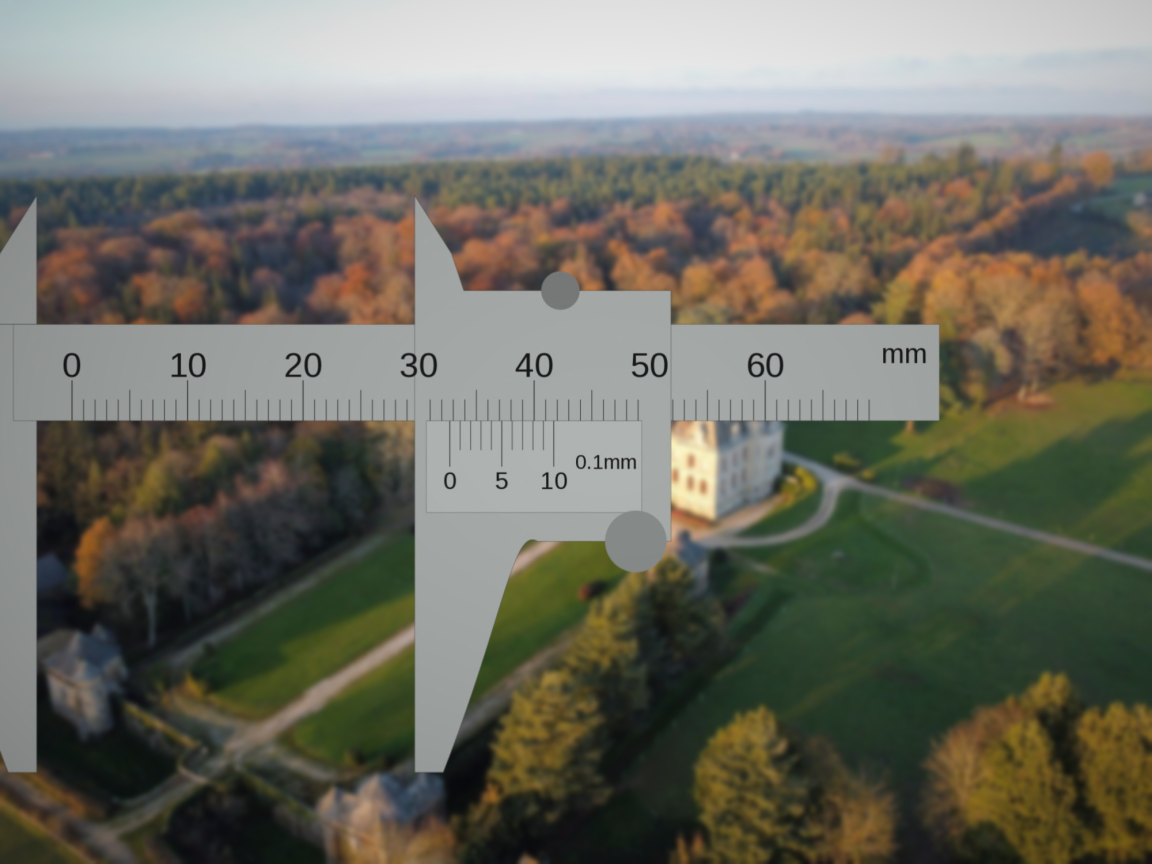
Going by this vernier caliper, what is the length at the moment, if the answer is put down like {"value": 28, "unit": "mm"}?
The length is {"value": 32.7, "unit": "mm"}
